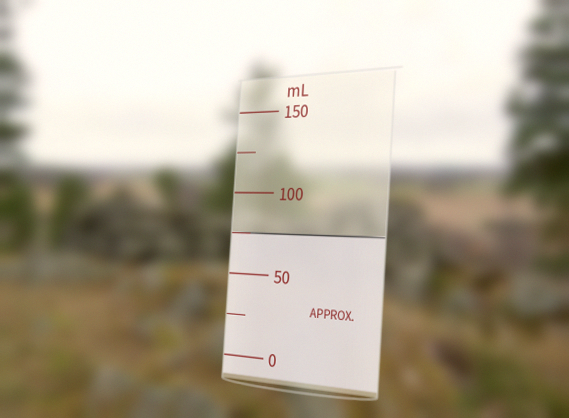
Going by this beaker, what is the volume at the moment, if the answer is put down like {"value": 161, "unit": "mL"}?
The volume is {"value": 75, "unit": "mL"}
